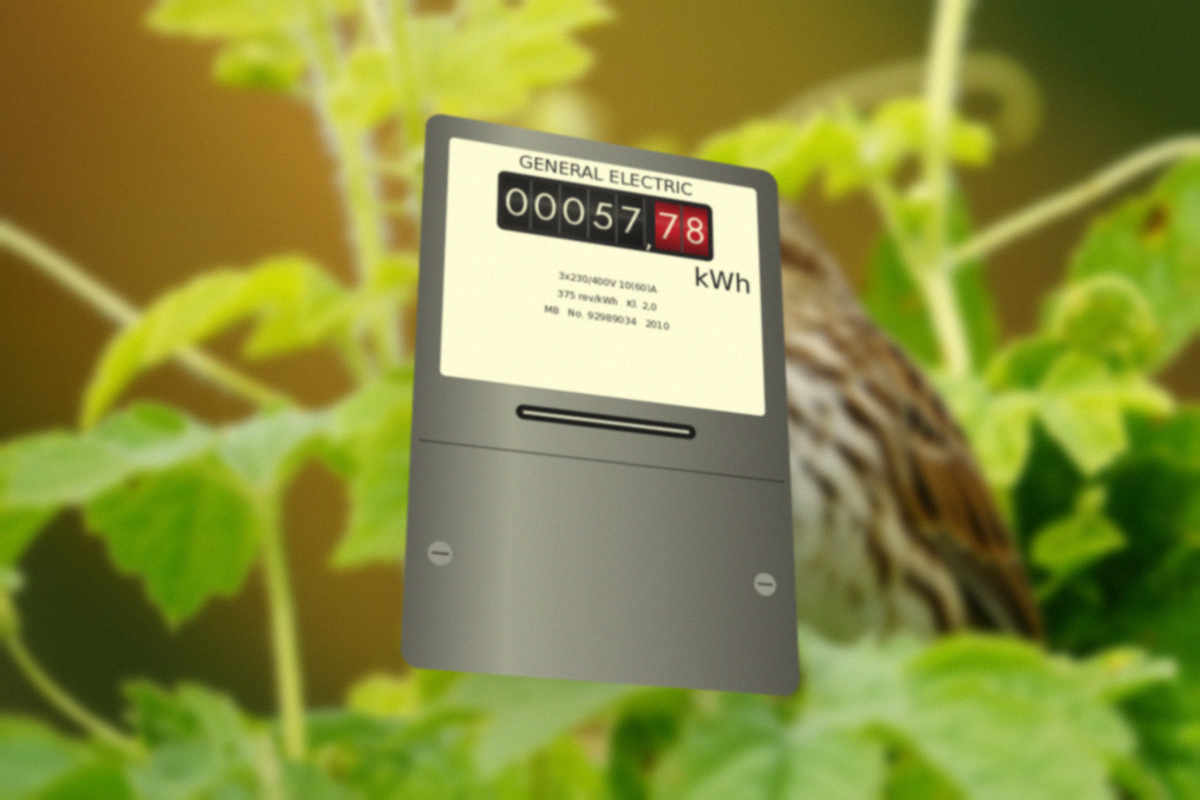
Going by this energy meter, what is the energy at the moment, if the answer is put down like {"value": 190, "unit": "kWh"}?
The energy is {"value": 57.78, "unit": "kWh"}
